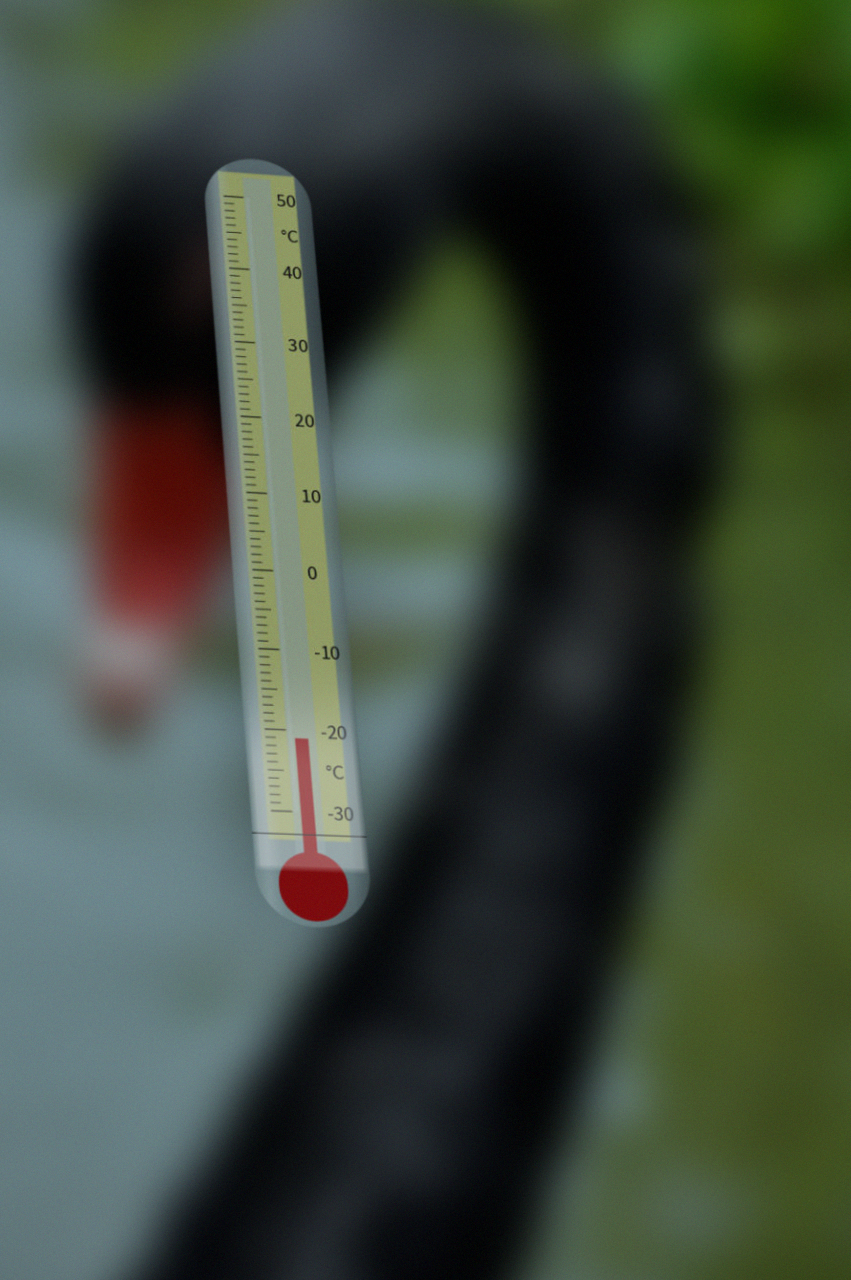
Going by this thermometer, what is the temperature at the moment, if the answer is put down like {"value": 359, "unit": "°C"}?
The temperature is {"value": -21, "unit": "°C"}
